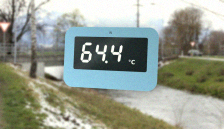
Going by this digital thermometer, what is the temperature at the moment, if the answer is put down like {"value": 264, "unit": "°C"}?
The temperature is {"value": 64.4, "unit": "°C"}
